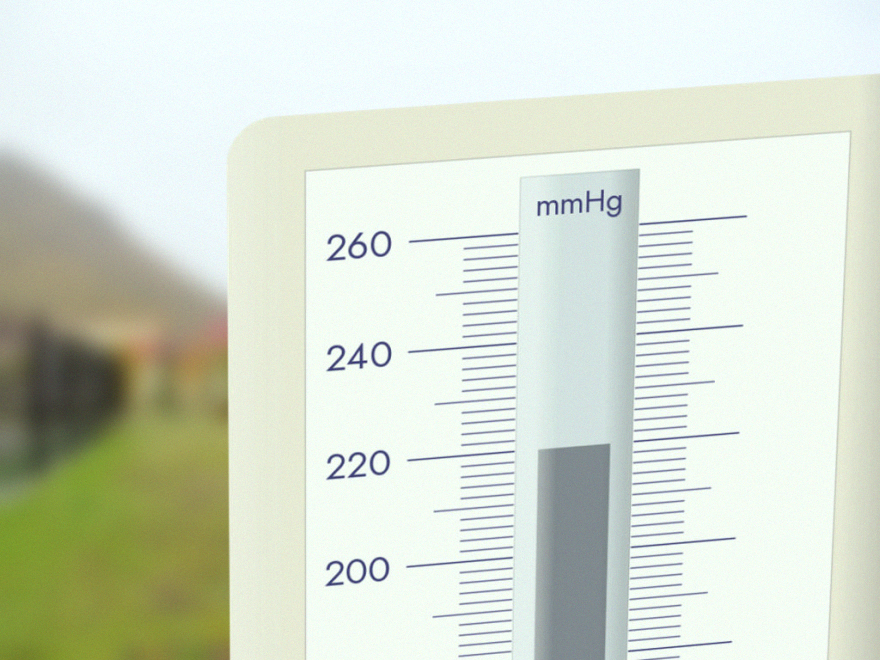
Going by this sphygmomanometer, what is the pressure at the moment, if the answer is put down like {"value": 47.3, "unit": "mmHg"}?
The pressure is {"value": 220, "unit": "mmHg"}
